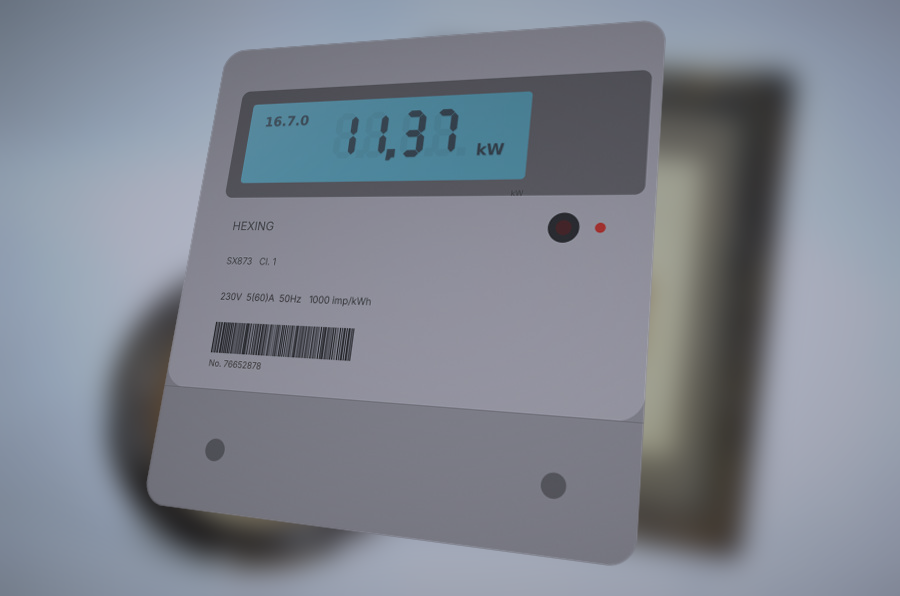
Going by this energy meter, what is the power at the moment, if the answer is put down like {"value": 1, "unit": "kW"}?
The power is {"value": 11.37, "unit": "kW"}
